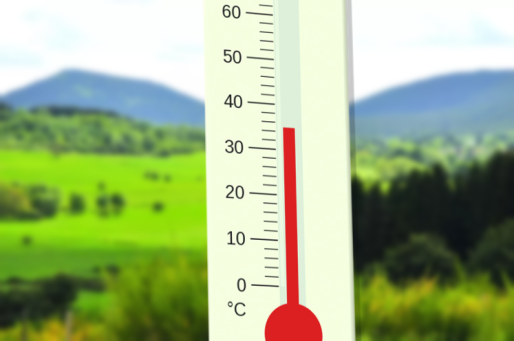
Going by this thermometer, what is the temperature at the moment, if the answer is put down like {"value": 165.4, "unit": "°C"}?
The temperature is {"value": 35, "unit": "°C"}
